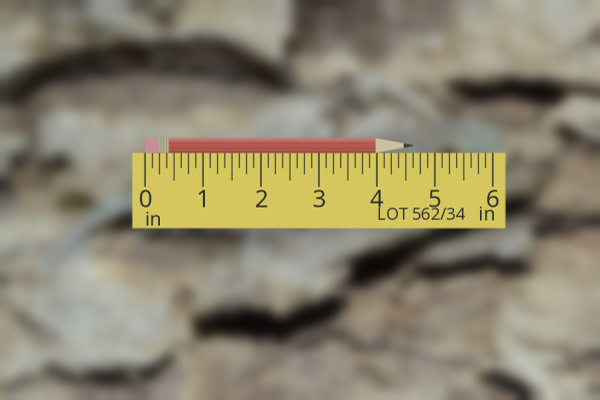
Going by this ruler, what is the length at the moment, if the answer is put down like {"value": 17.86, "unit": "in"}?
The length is {"value": 4.625, "unit": "in"}
